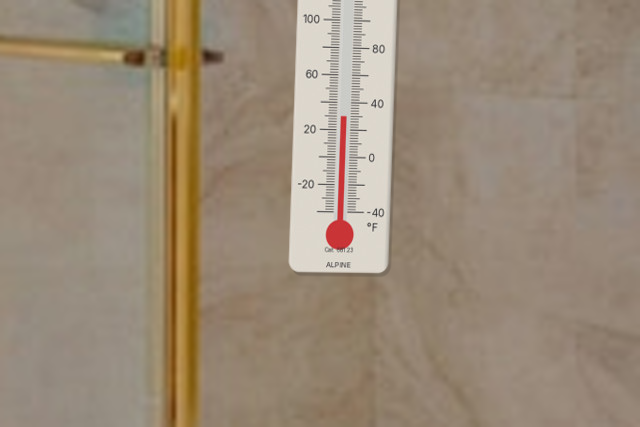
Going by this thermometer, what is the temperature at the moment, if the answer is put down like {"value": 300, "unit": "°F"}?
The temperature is {"value": 30, "unit": "°F"}
